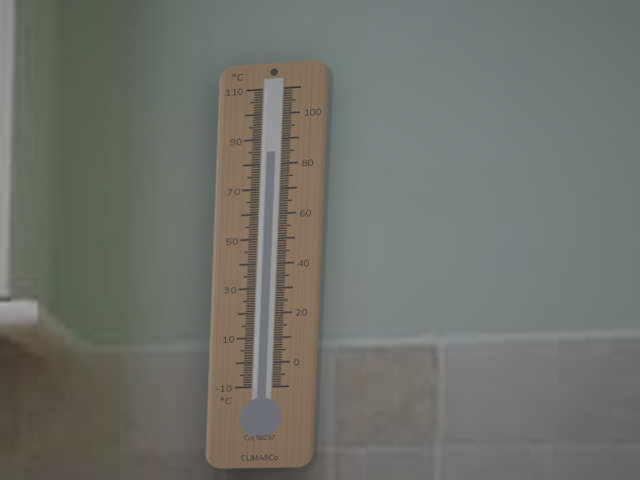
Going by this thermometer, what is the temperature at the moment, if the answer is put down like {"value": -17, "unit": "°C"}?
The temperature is {"value": 85, "unit": "°C"}
